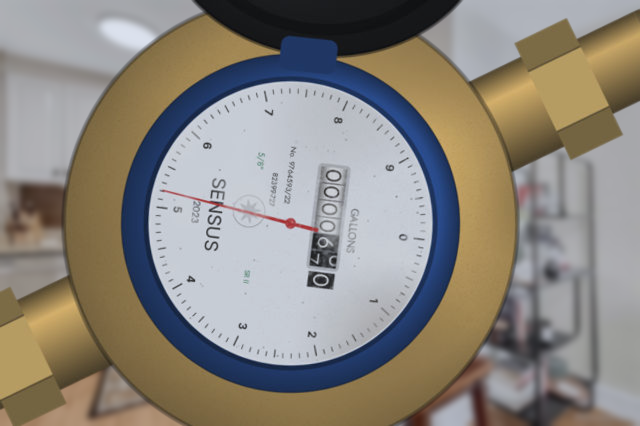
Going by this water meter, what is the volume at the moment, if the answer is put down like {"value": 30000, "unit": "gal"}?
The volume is {"value": 665.2, "unit": "gal"}
